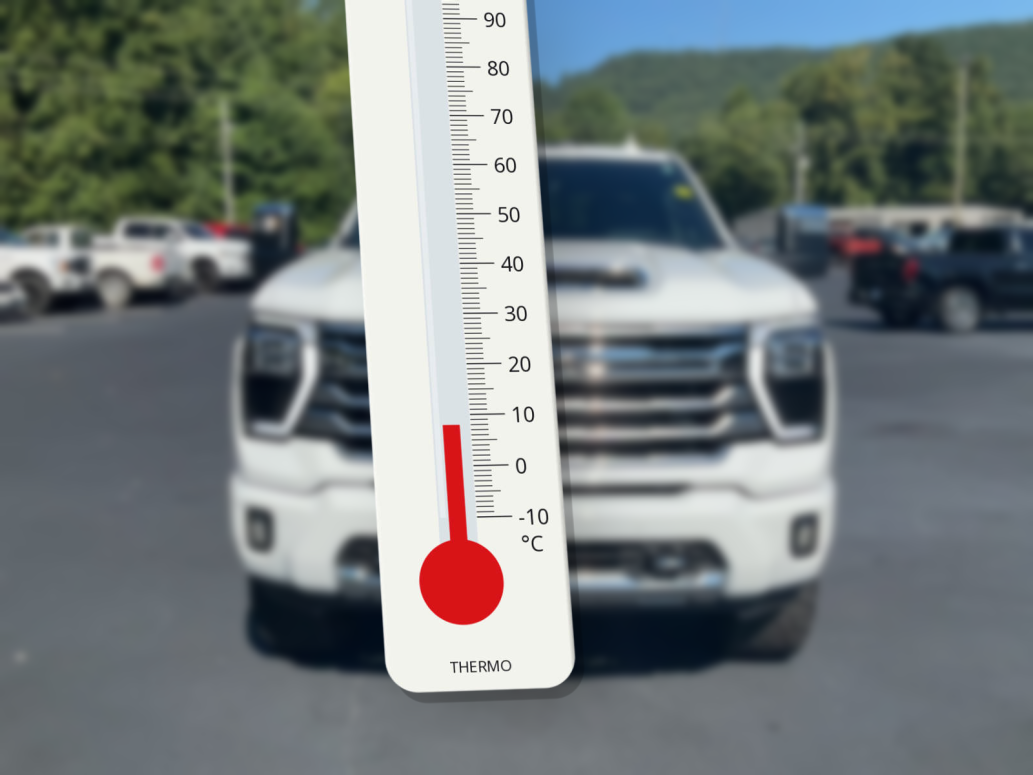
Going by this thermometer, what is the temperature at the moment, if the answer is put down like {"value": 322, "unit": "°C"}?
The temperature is {"value": 8, "unit": "°C"}
